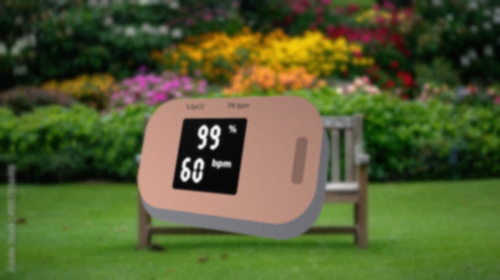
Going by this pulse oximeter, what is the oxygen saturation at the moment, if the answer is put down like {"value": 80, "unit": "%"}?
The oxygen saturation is {"value": 99, "unit": "%"}
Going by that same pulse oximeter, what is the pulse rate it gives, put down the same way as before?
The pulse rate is {"value": 60, "unit": "bpm"}
